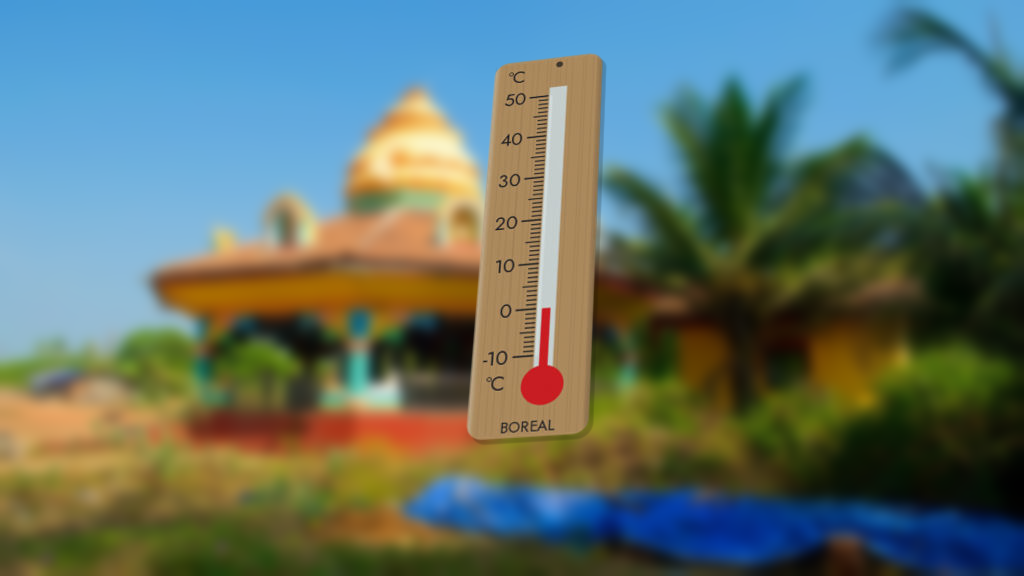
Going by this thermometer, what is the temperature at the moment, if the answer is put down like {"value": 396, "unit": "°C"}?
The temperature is {"value": 0, "unit": "°C"}
